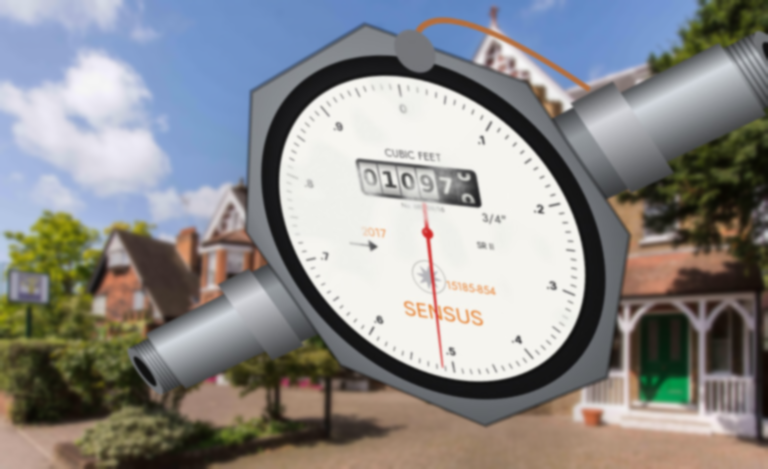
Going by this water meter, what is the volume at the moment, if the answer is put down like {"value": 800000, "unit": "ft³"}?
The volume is {"value": 10978.51, "unit": "ft³"}
